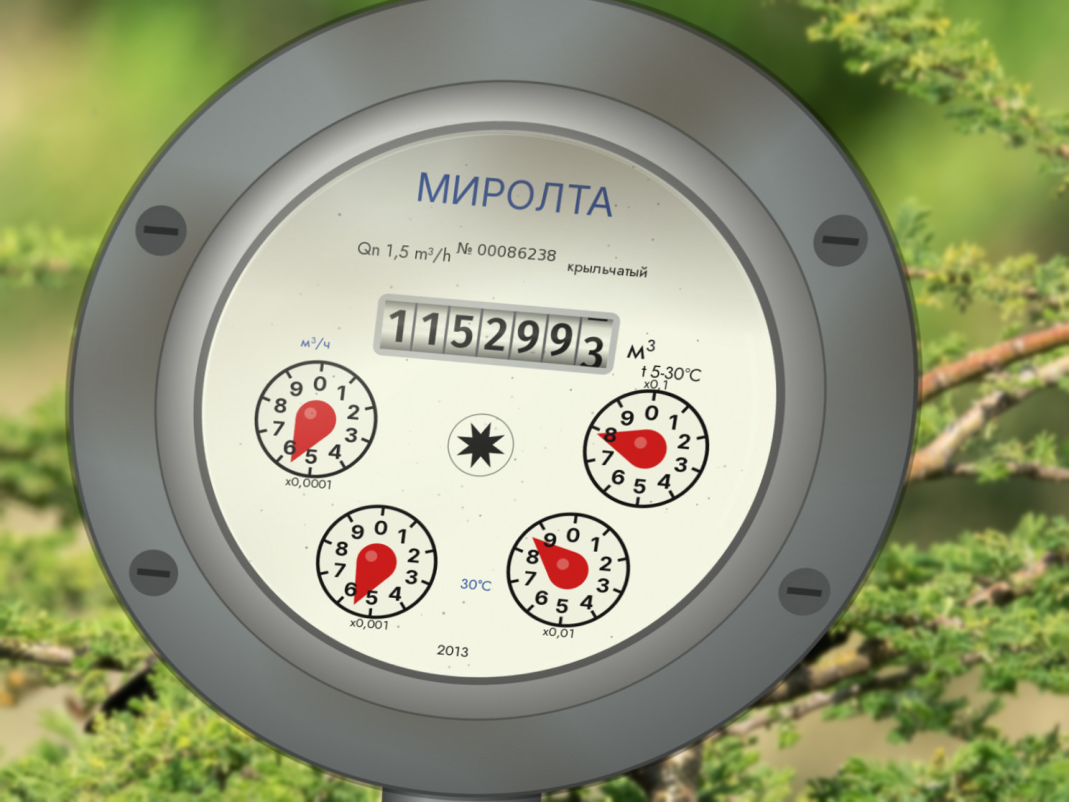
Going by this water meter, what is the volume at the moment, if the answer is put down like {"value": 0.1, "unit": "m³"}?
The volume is {"value": 1152992.7855, "unit": "m³"}
